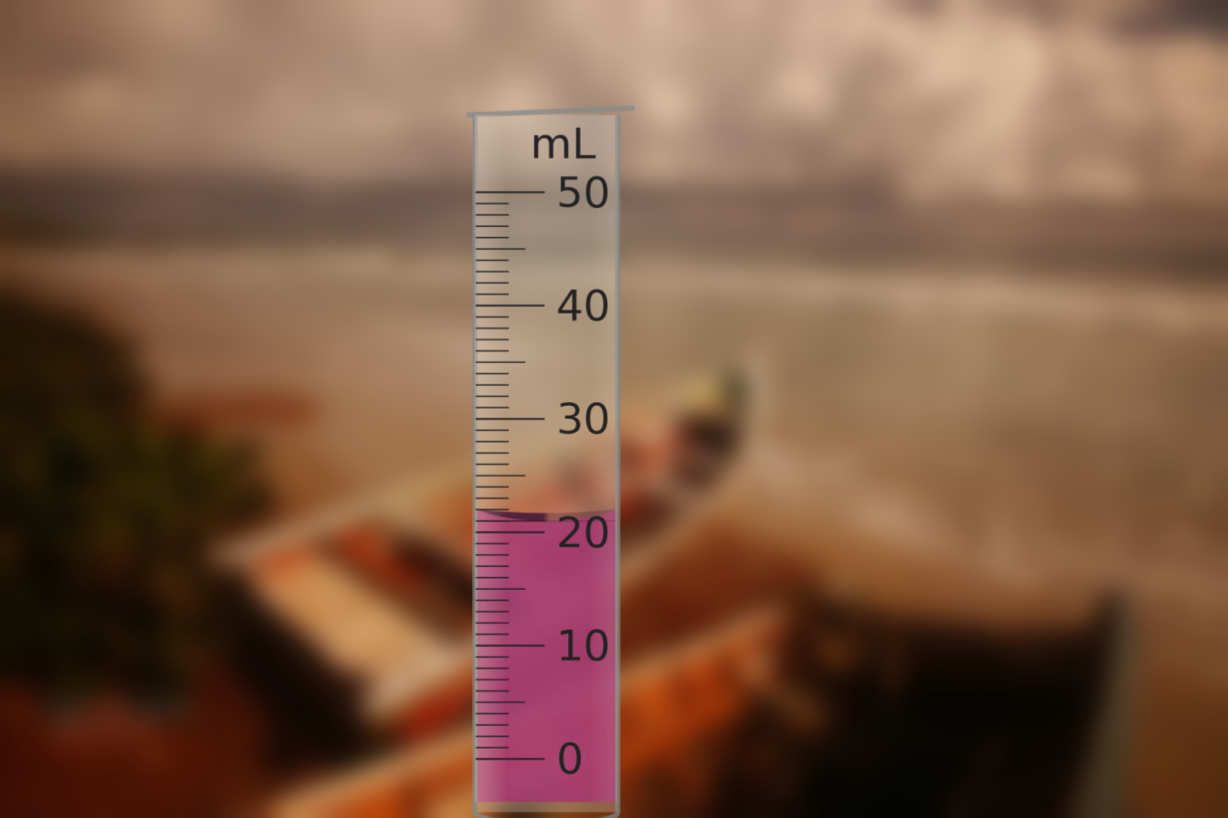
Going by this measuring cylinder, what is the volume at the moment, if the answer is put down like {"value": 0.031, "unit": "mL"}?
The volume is {"value": 21, "unit": "mL"}
